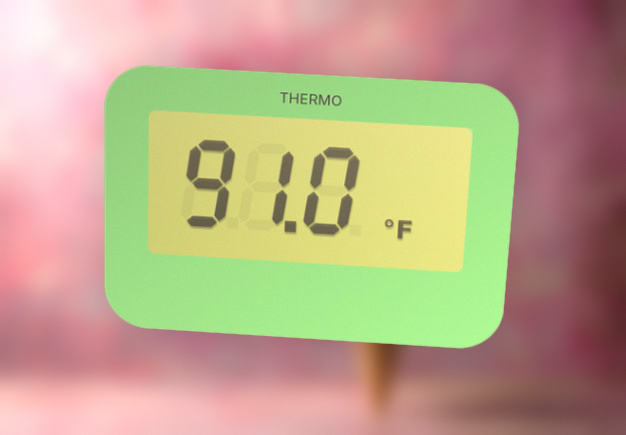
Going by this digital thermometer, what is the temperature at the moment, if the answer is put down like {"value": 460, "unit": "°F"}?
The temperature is {"value": 91.0, "unit": "°F"}
